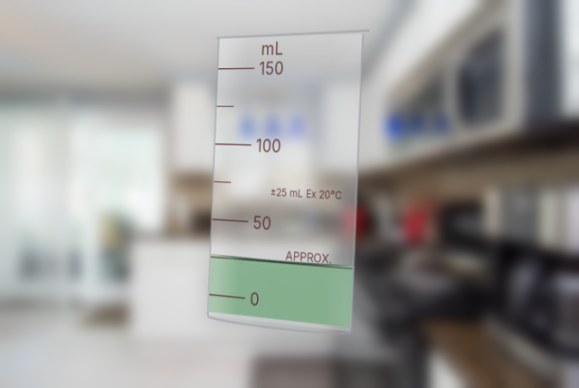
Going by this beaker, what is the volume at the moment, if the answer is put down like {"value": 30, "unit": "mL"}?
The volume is {"value": 25, "unit": "mL"}
